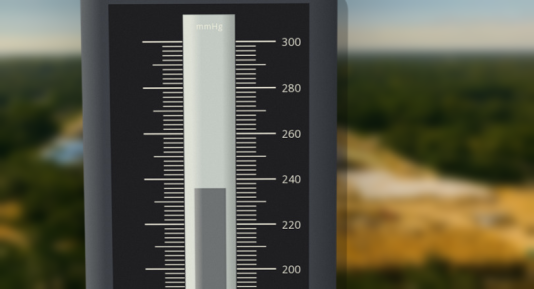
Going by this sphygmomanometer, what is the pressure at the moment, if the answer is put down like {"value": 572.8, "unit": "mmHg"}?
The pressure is {"value": 236, "unit": "mmHg"}
